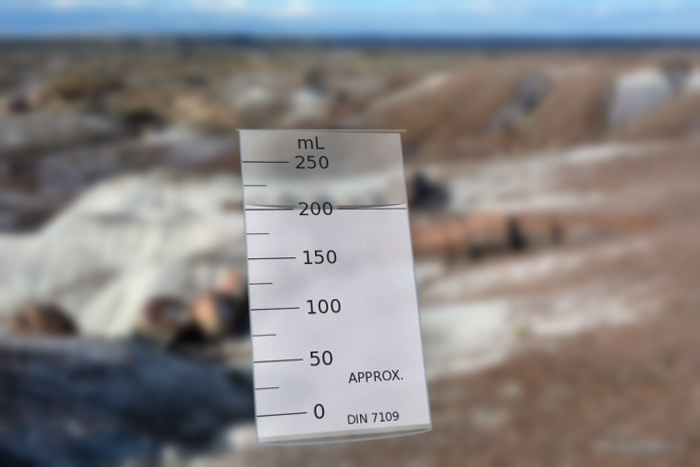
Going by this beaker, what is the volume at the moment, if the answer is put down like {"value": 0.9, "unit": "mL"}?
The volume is {"value": 200, "unit": "mL"}
